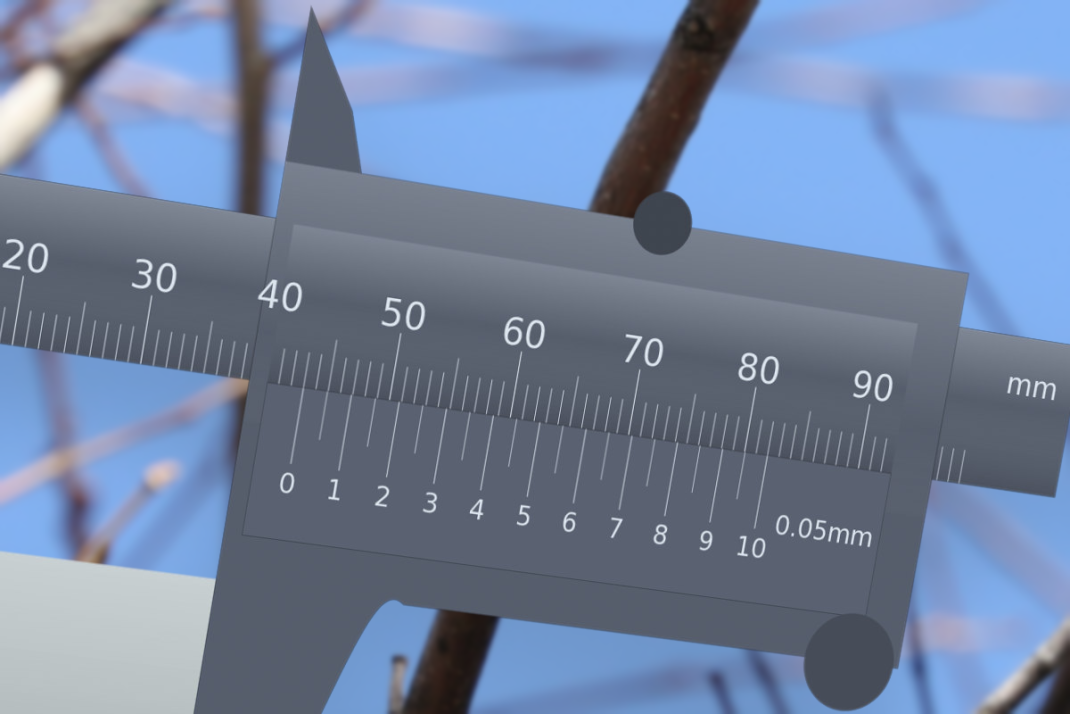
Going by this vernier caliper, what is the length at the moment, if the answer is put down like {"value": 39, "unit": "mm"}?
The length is {"value": 43.0, "unit": "mm"}
